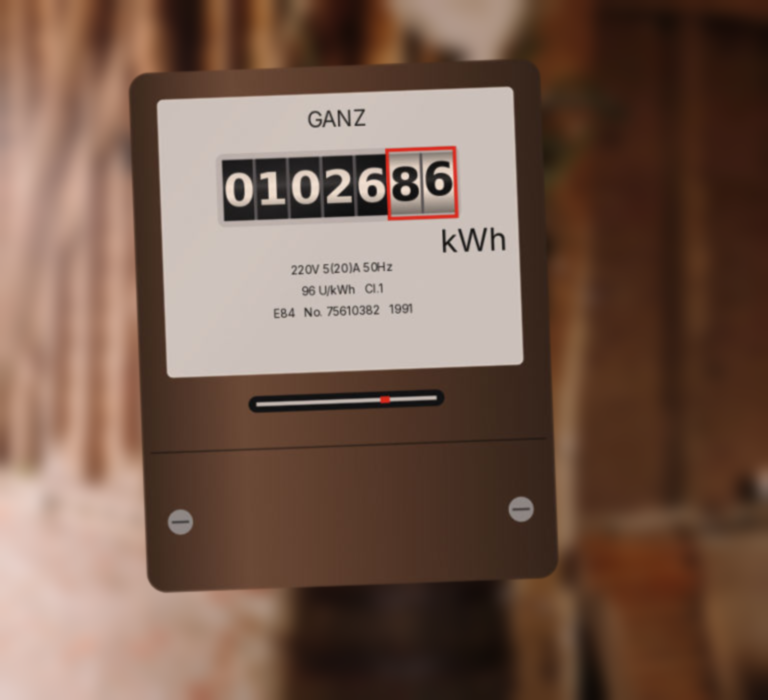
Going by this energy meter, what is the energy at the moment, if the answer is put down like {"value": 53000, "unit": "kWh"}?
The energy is {"value": 1026.86, "unit": "kWh"}
